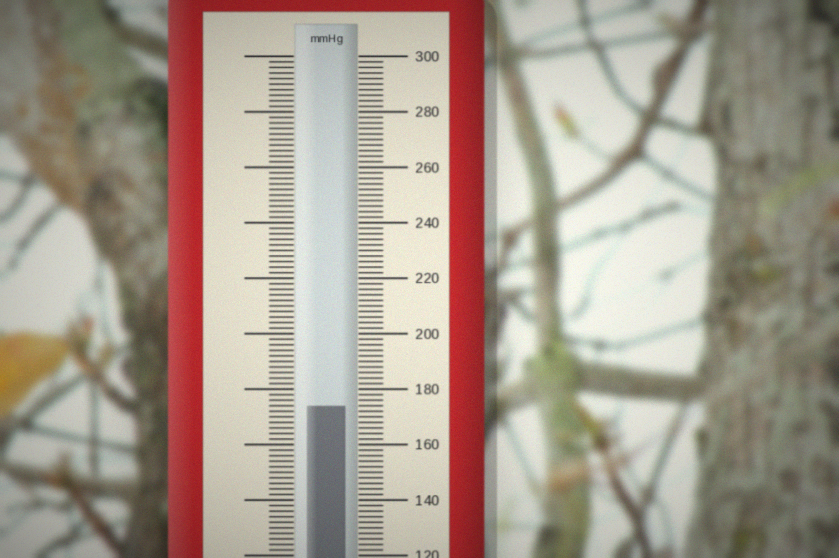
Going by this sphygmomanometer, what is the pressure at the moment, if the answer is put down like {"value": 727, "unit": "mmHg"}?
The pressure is {"value": 174, "unit": "mmHg"}
